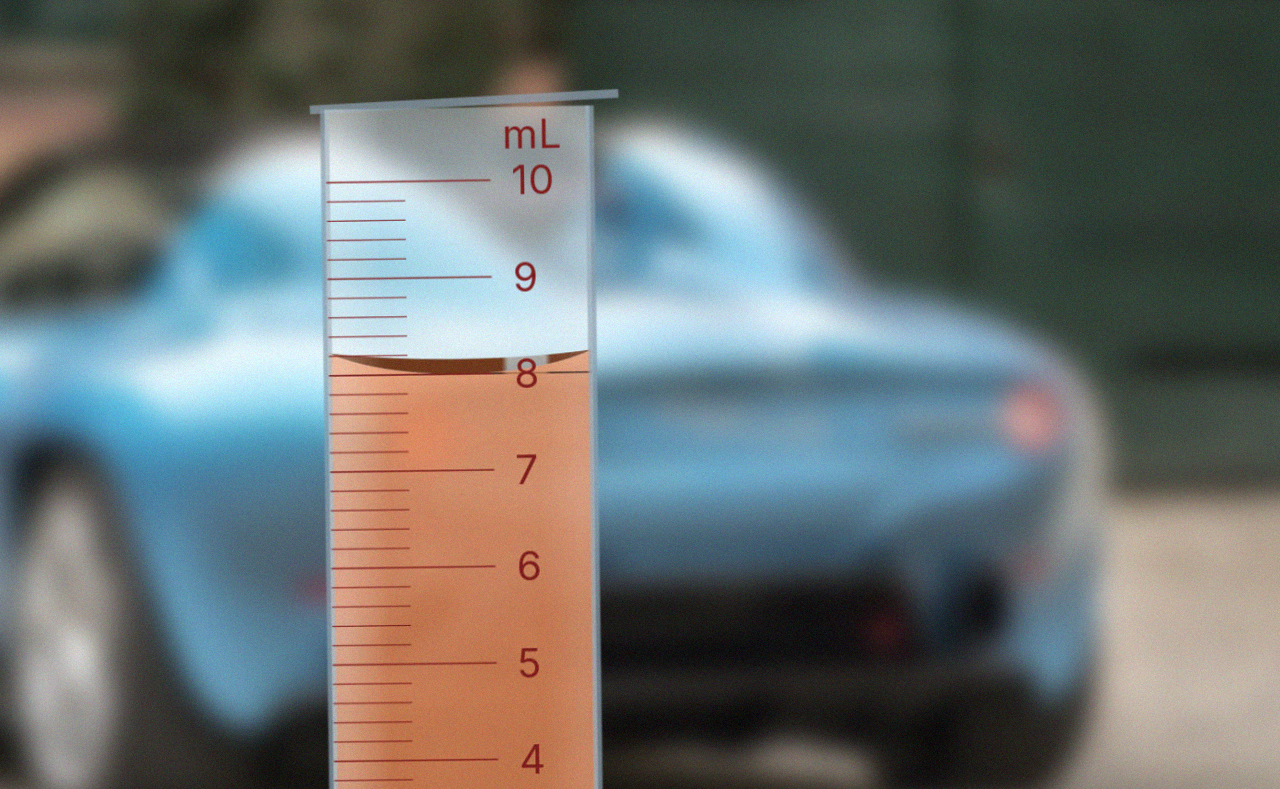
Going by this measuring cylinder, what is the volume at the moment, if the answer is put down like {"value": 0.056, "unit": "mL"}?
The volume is {"value": 8, "unit": "mL"}
